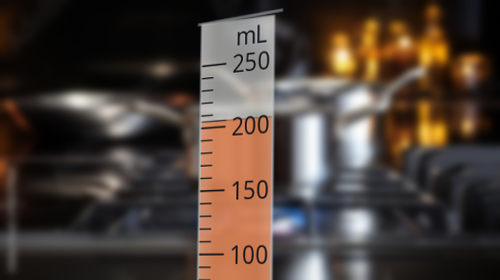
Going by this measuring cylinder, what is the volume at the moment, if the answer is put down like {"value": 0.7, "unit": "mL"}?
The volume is {"value": 205, "unit": "mL"}
